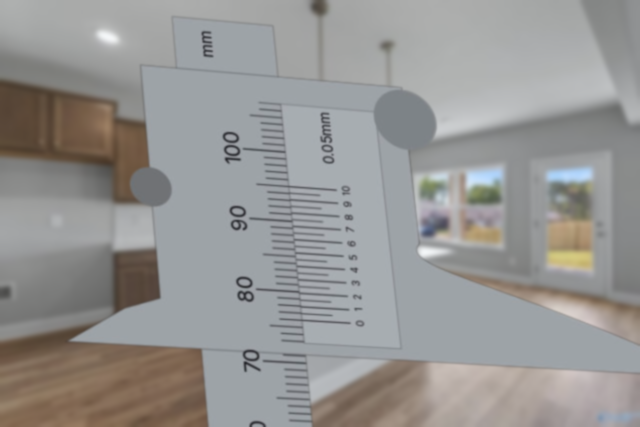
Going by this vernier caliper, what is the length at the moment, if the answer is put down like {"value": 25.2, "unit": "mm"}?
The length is {"value": 76.0, "unit": "mm"}
